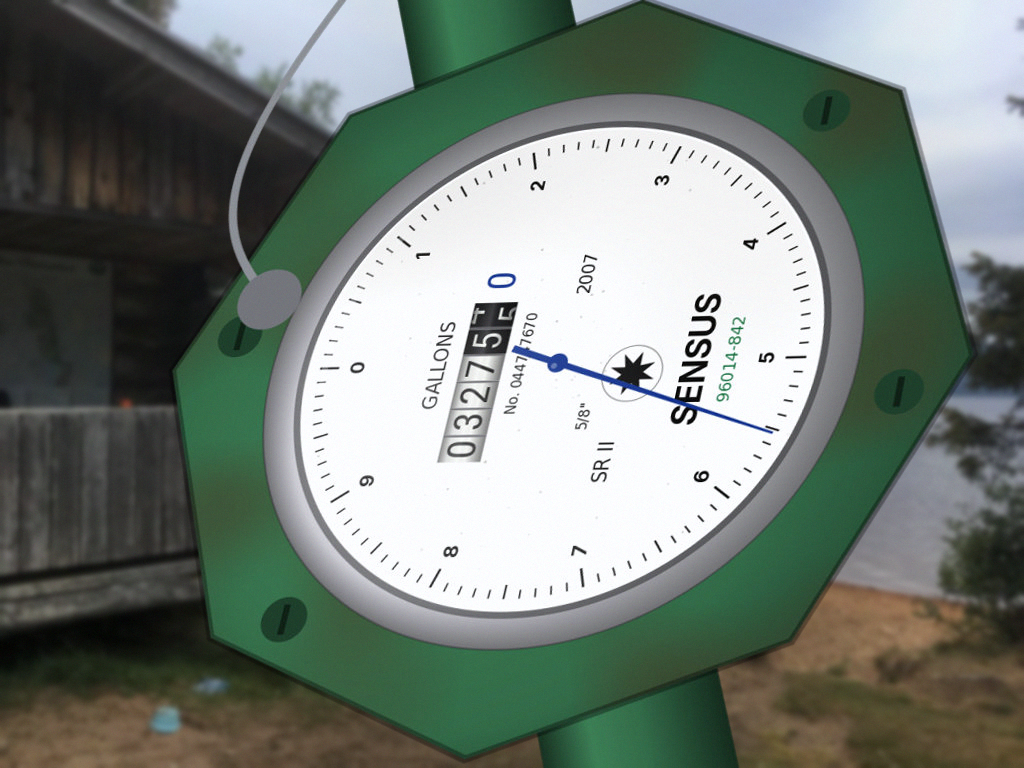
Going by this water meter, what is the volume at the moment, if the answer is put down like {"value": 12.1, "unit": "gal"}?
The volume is {"value": 327545.5, "unit": "gal"}
